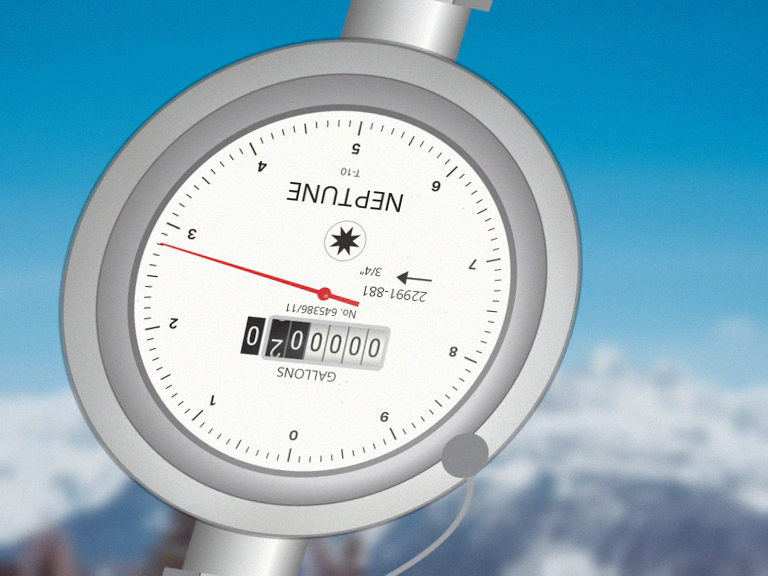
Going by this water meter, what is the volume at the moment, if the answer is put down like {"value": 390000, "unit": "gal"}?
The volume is {"value": 22.8, "unit": "gal"}
